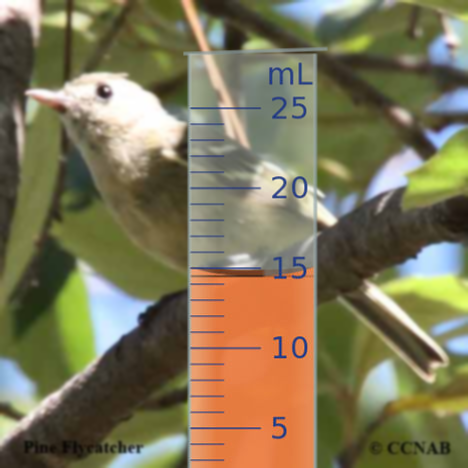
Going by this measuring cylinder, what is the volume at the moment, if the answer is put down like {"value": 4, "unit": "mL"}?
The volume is {"value": 14.5, "unit": "mL"}
